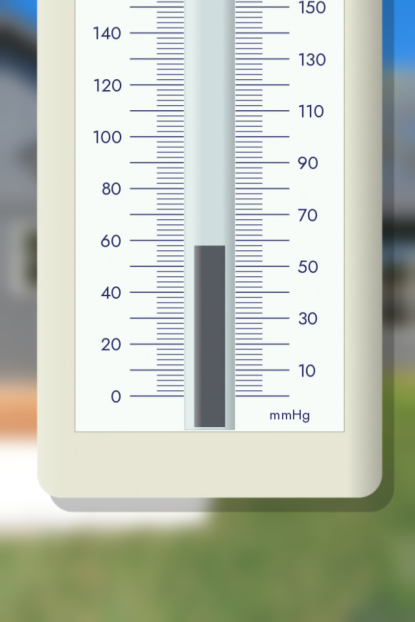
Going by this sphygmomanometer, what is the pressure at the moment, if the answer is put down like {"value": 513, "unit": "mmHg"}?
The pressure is {"value": 58, "unit": "mmHg"}
